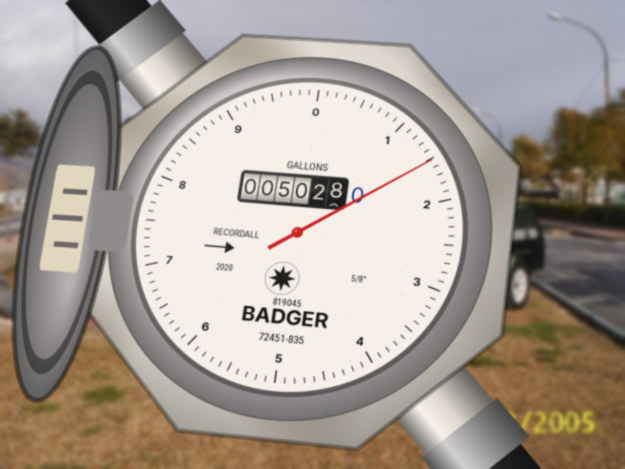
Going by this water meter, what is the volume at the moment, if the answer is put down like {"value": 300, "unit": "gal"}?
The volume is {"value": 50281.5, "unit": "gal"}
